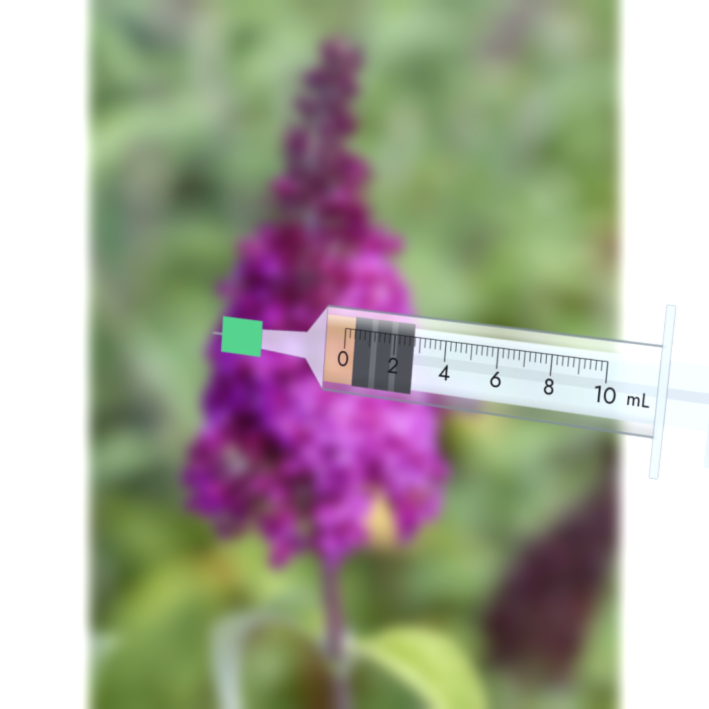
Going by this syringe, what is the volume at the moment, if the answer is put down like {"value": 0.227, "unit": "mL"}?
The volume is {"value": 0.4, "unit": "mL"}
